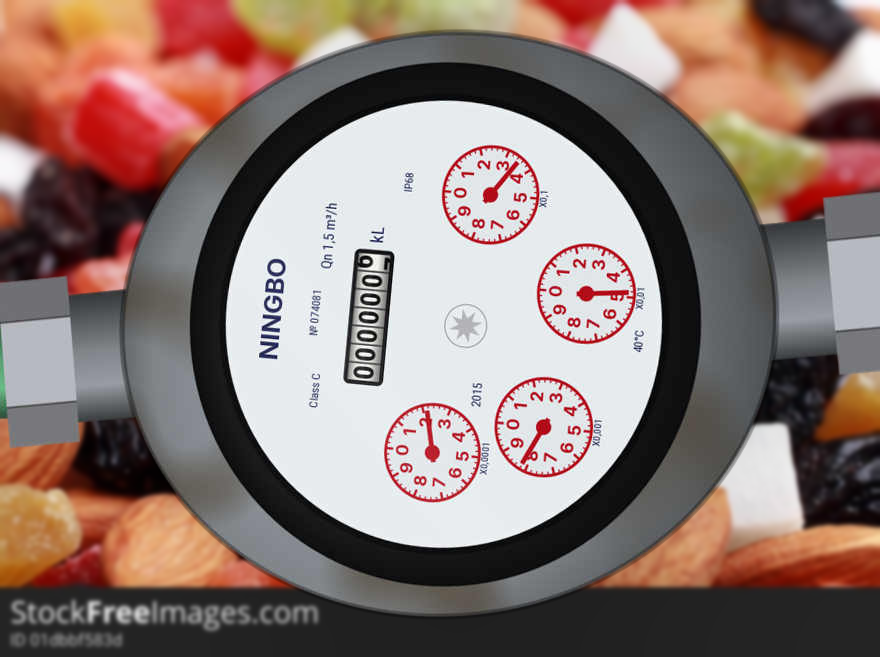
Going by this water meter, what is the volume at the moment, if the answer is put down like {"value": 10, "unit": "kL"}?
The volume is {"value": 6.3482, "unit": "kL"}
